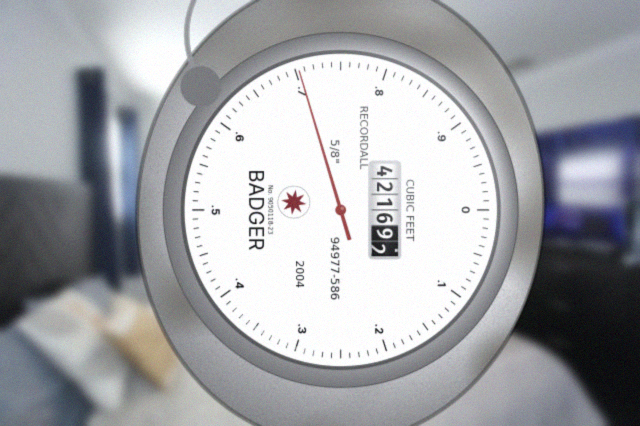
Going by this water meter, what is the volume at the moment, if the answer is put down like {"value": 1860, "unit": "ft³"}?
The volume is {"value": 421691.70, "unit": "ft³"}
